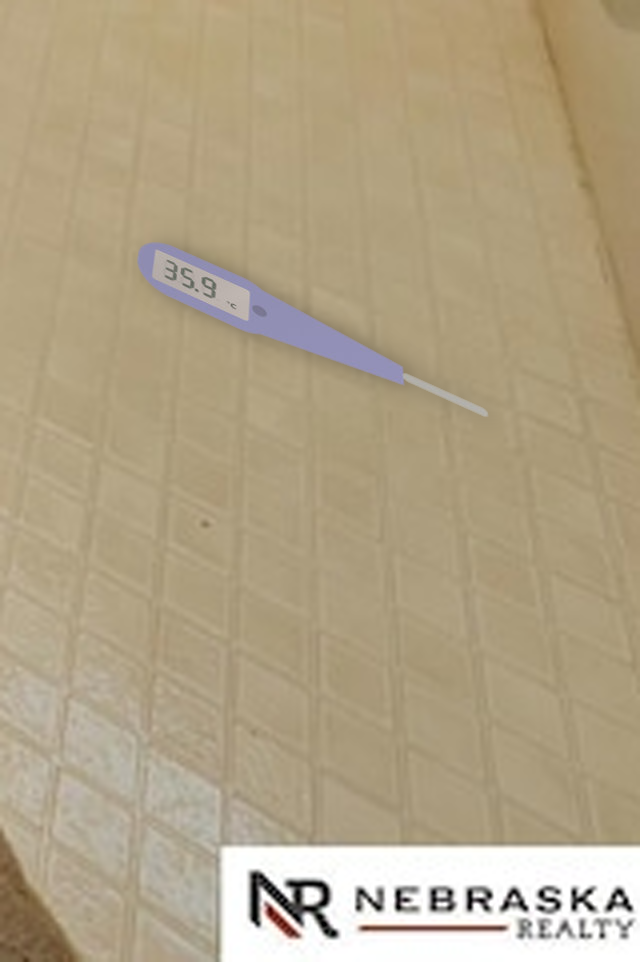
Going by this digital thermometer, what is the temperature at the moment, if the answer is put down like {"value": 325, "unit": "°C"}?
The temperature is {"value": 35.9, "unit": "°C"}
